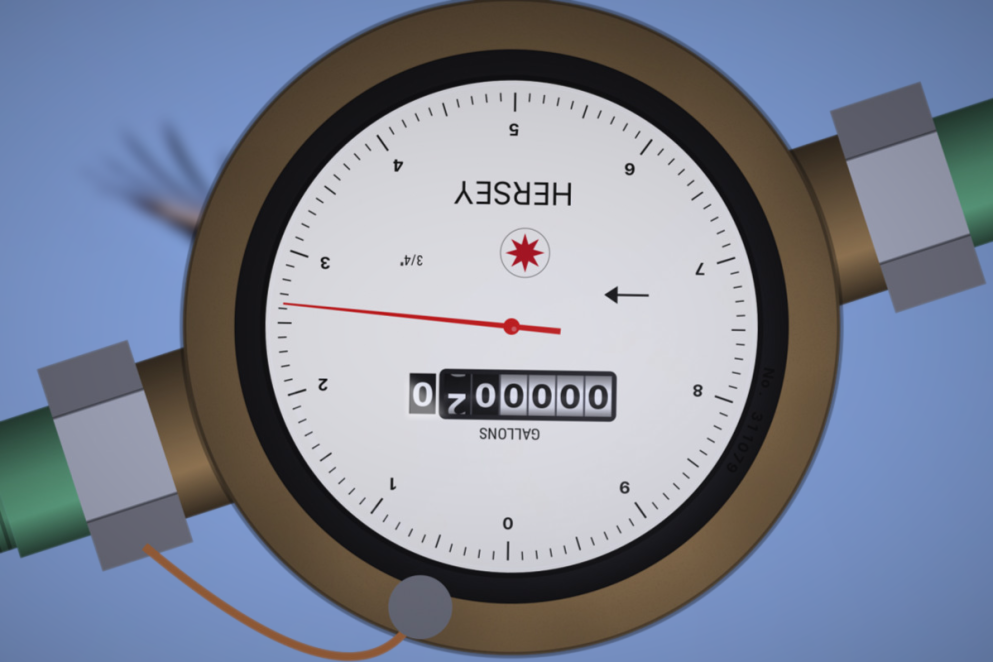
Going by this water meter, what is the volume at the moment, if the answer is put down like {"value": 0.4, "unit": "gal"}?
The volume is {"value": 22.6, "unit": "gal"}
